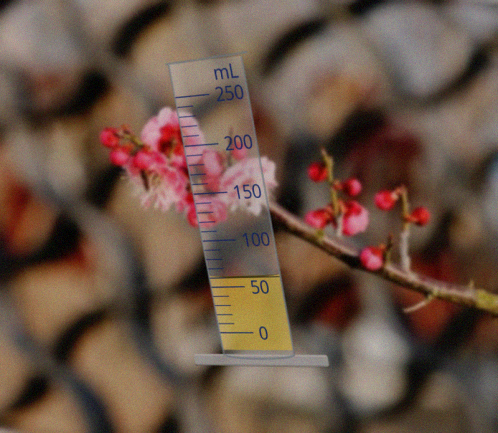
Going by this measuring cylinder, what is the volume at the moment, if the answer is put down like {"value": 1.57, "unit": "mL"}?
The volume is {"value": 60, "unit": "mL"}
